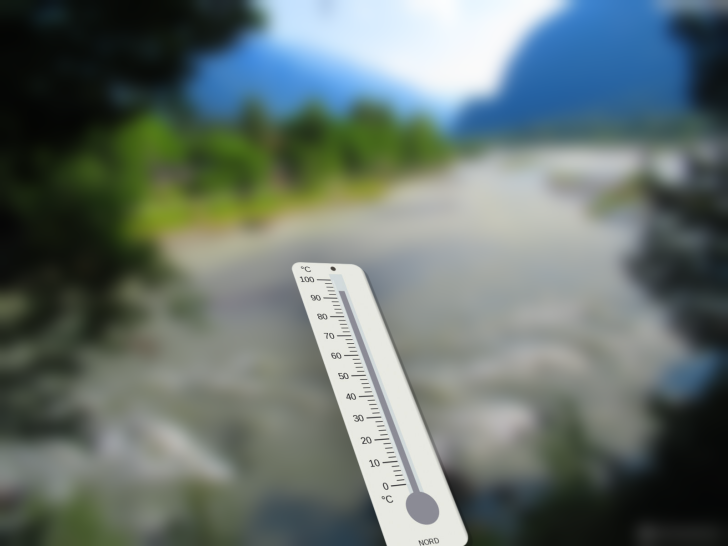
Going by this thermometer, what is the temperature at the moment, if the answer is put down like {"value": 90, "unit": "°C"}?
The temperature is {"value": 94, "unit": "°C"}
